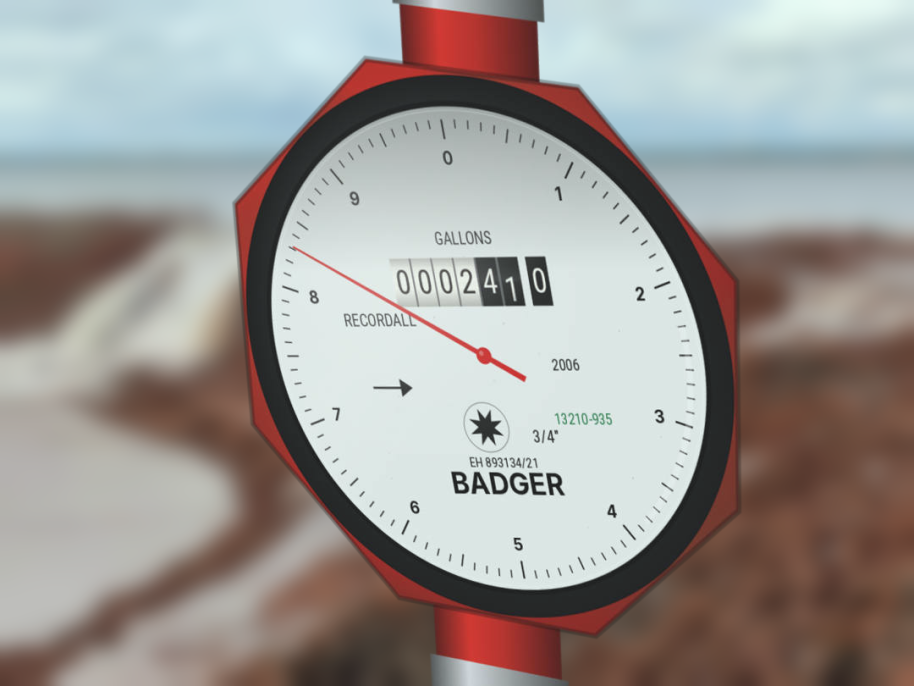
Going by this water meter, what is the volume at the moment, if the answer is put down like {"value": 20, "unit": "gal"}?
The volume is {"value": 2408.3, "unit": "gal"}
